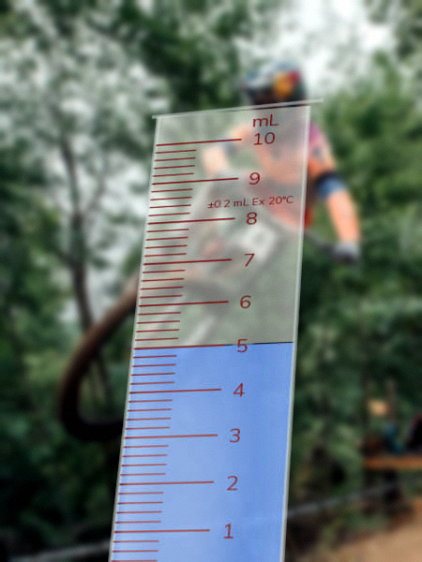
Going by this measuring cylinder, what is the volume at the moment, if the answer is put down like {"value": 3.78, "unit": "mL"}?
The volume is {"value": 5, "unit": "mL"}
